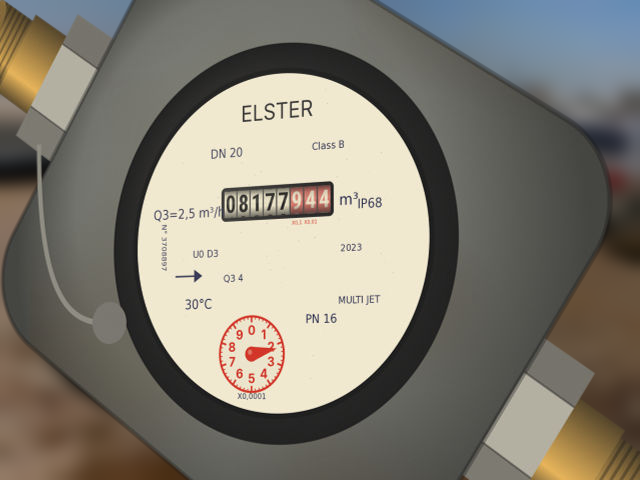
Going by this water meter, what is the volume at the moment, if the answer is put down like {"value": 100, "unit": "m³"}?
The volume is {"value": 8177.9442, "unit": "m³"}
